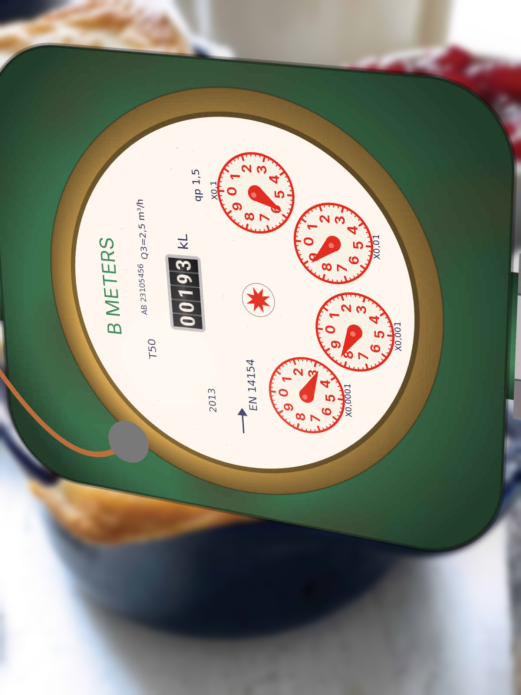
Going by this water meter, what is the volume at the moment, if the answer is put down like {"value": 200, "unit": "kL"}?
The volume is {"value": 193.5883, "unit": "kL"}
